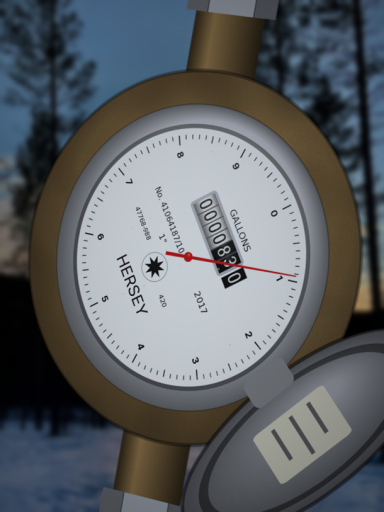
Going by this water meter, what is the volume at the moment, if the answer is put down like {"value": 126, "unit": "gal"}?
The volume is {"value": 830.9, "unit": "gal"}
